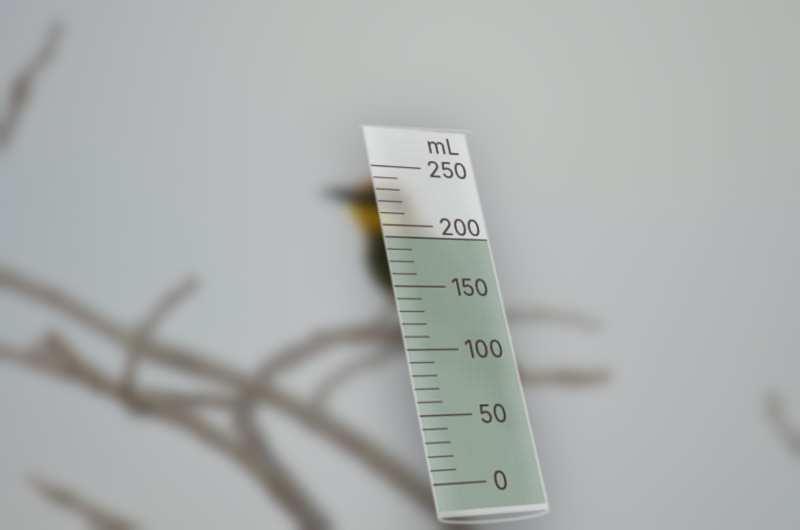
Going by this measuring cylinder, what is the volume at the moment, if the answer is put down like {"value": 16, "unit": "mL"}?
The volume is {"value": 190, "unit": "mL"}
